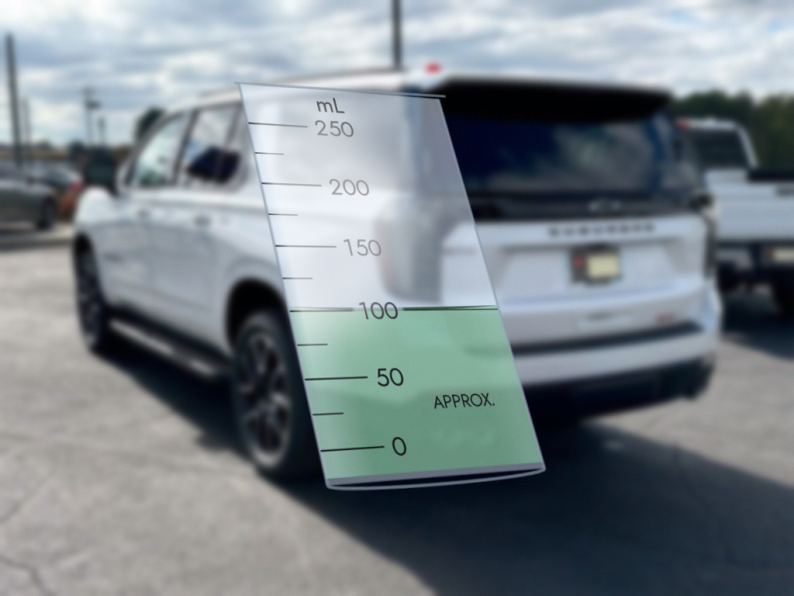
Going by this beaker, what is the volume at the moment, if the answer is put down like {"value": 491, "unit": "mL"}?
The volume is {"value": 100, "unit": "mL"}
